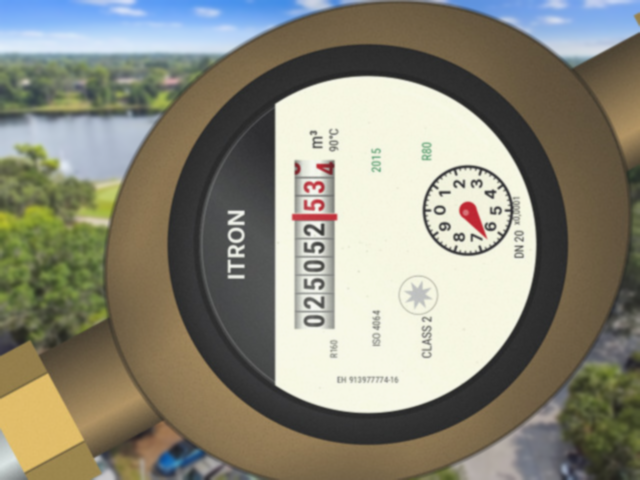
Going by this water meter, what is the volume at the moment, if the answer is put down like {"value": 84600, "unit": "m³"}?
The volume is {"value": 25052.5336, "unit": "m³"}
